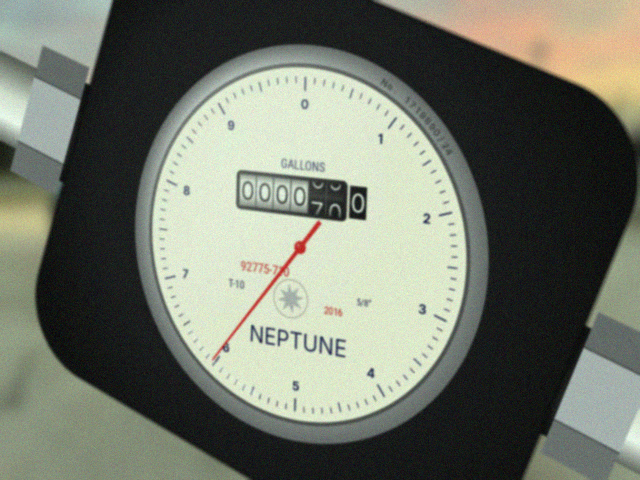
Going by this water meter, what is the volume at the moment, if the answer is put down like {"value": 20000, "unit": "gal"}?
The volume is {"value": 696.0, "unit": "gal"}
